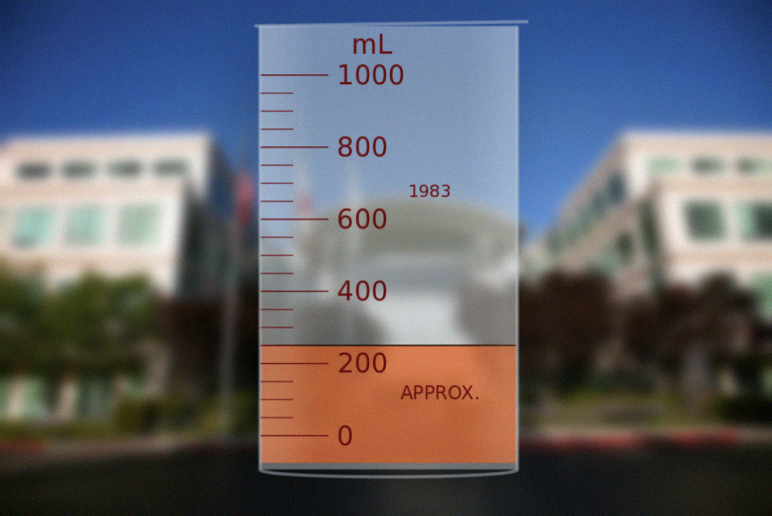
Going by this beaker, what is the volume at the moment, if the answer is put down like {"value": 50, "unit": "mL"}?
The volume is {"value": 250, "unit": "mL"}
